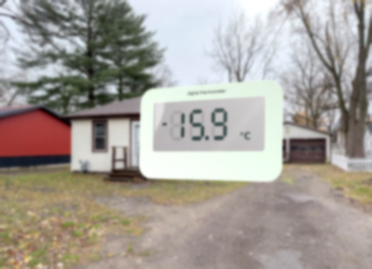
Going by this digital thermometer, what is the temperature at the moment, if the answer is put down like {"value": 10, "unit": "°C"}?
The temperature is {"value": -15.9, "unit": "°C"}
